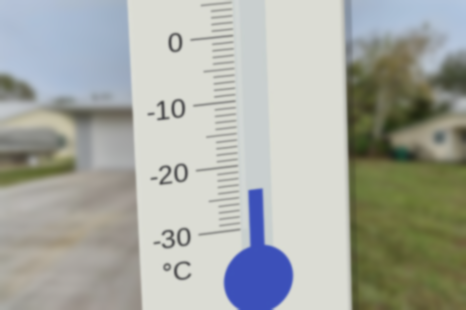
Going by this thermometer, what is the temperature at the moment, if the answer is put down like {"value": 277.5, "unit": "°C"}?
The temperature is {"value": -24, "unit": "°C"}
